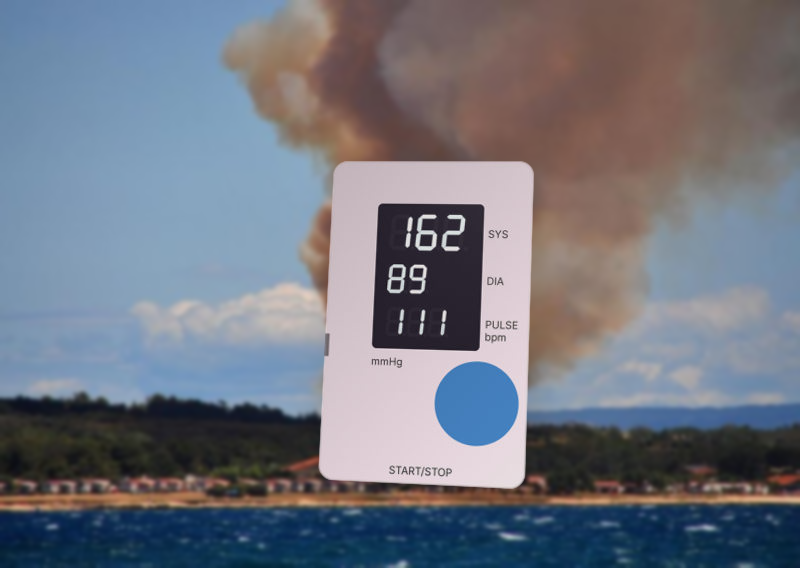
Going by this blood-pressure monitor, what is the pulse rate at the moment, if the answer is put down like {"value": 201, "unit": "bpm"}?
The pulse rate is {"value": 111, "unit": "bpm"}
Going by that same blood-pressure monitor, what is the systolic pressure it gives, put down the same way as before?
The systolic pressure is {"value": 162, "unit": "mmHg"}
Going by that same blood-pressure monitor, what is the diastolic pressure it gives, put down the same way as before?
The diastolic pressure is {"value": 89, "unit": "mmHg"}
